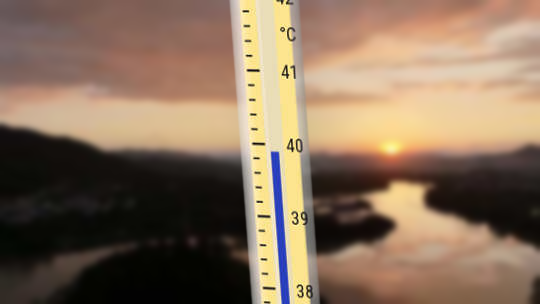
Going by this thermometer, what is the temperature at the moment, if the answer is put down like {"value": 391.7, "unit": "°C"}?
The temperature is {"value": 39.9, "unit": "°C"}
